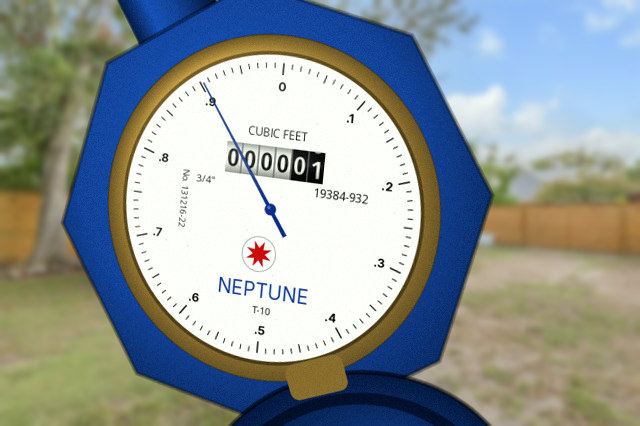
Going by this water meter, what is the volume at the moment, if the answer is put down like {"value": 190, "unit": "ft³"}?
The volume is {"value": 0.90, "unit": "ft³"}
